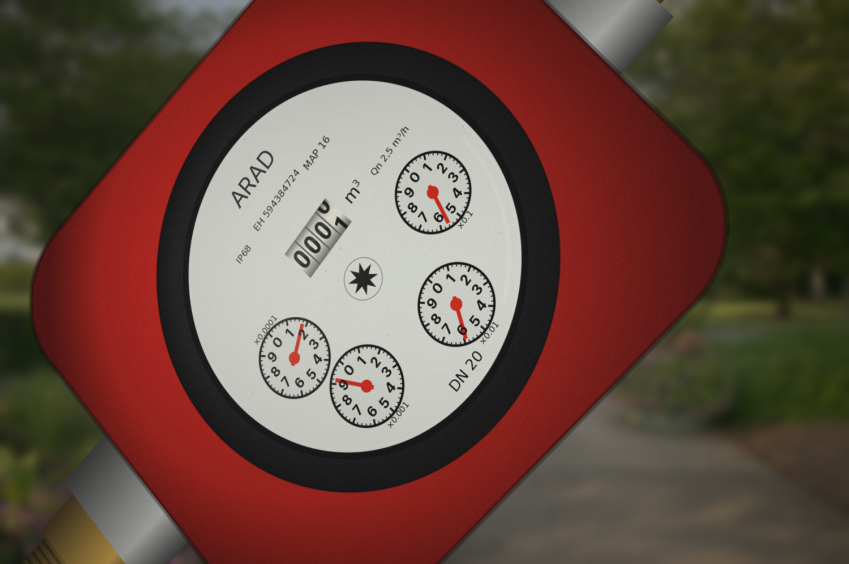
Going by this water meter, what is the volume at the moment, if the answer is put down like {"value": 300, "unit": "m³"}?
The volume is {"value": 0.5591, "unit": "m³"}
